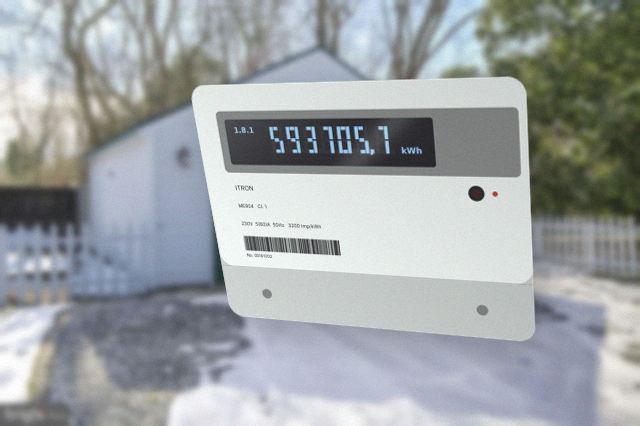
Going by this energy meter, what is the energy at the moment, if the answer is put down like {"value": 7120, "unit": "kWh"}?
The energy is {"value": 593705.7, "unit": "kWh"}
